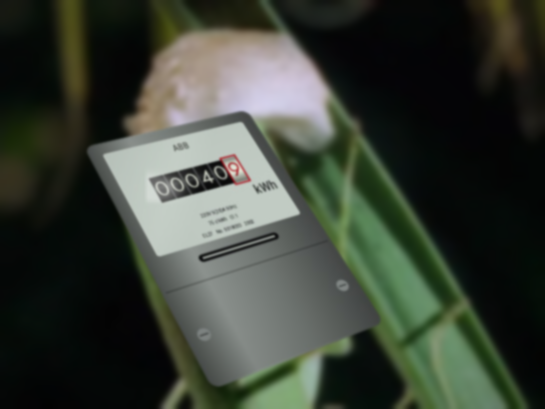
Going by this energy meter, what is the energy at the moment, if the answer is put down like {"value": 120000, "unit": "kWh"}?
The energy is {"value": 40.9, "unit": "kWh"}
